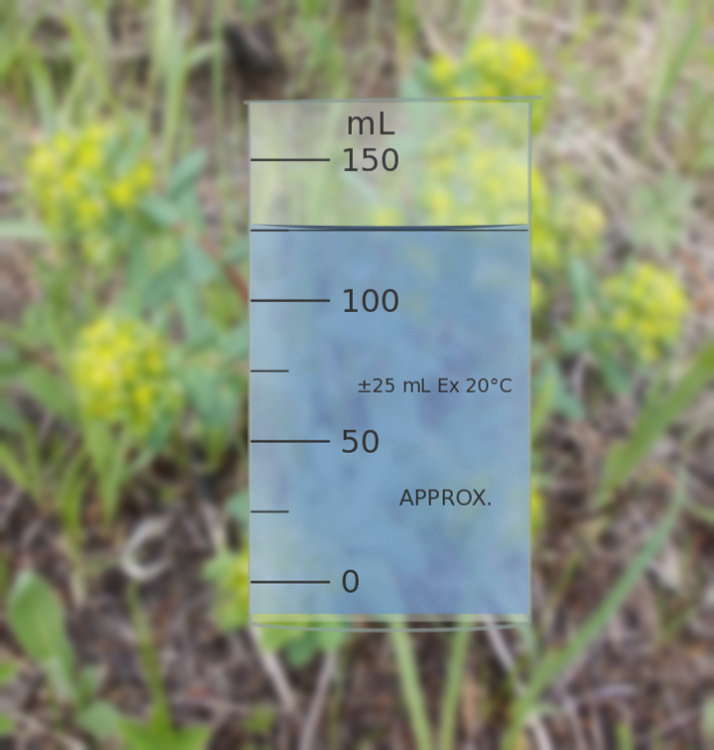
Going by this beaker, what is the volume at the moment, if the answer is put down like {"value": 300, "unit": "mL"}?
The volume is {"value": 125, "unit": "mL"}
